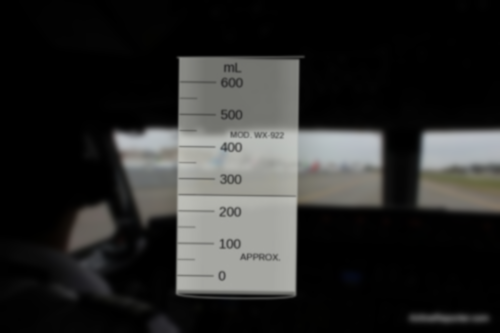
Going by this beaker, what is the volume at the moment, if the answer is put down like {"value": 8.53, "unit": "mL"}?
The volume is {"value": 250, "unit": "mL"}
